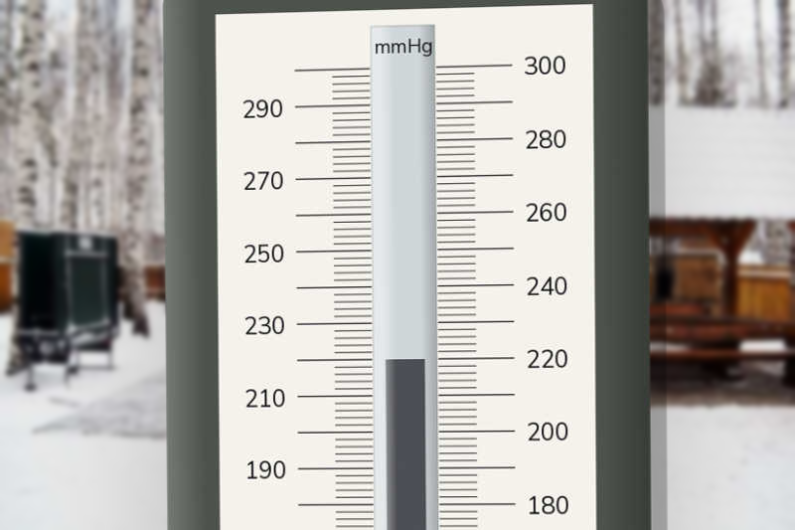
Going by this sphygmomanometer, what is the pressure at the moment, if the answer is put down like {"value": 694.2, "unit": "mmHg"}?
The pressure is {"value": 220, "unit": "mmHg"}
